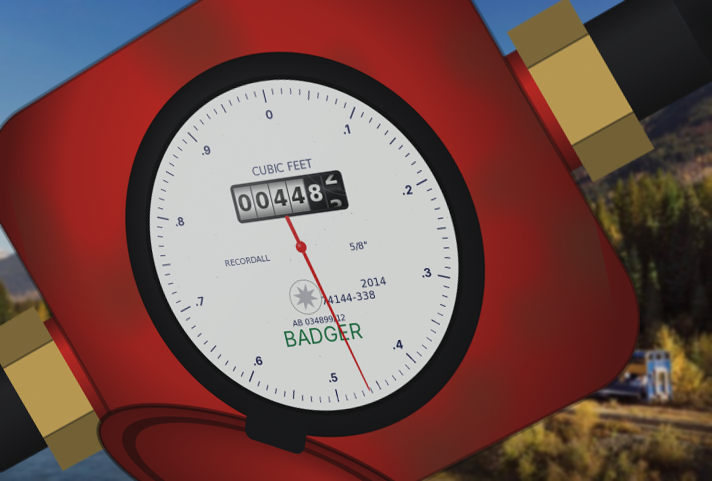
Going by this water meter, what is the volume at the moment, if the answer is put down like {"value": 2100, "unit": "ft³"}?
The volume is {"value": 4482.46, "unit": "ft³"}
